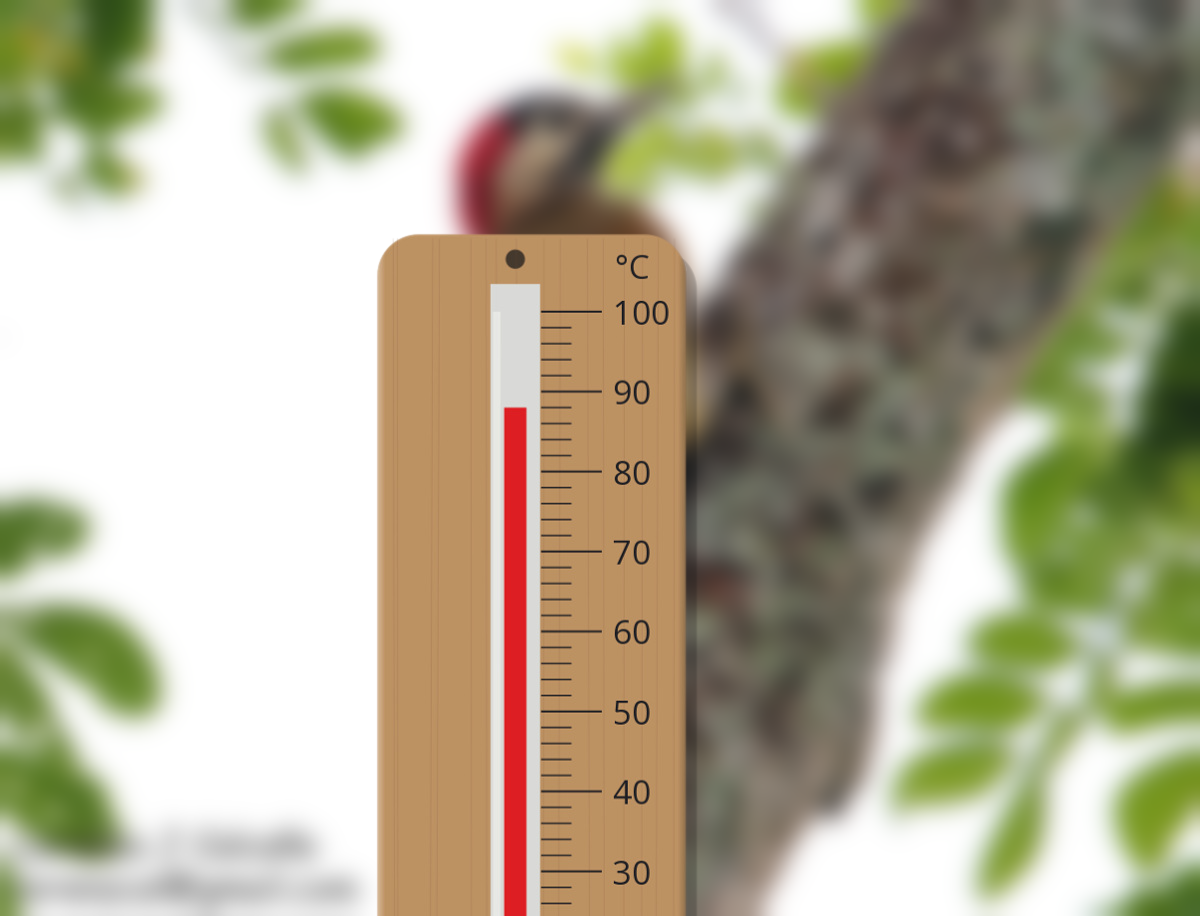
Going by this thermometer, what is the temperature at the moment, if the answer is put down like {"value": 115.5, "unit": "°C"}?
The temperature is {"value": 88, "unit": "°C"}
